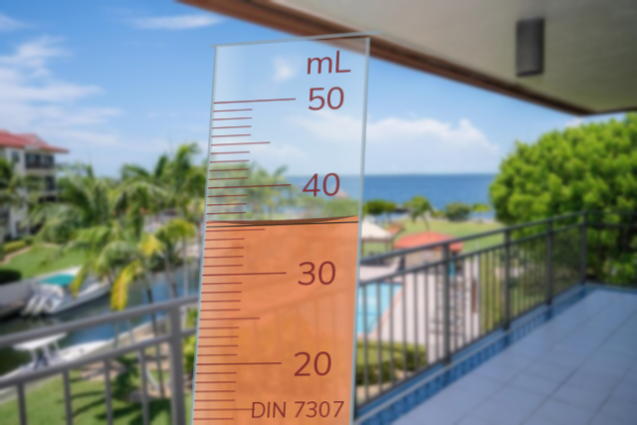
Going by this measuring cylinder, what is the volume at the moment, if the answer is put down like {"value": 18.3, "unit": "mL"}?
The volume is {"value": 35.5, "unit": "mL"}
